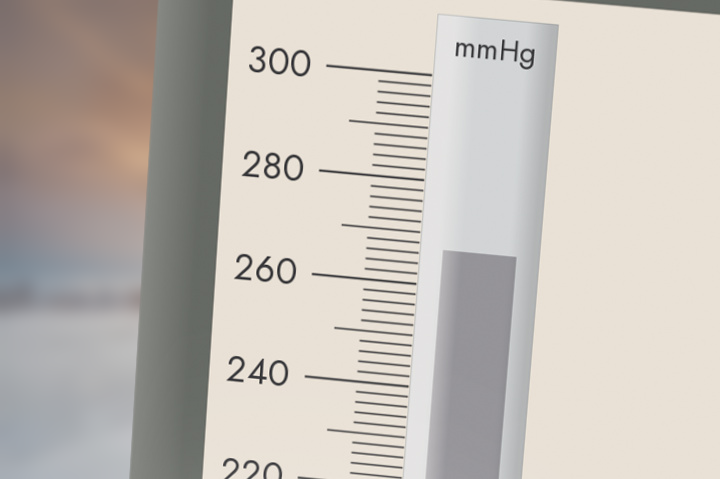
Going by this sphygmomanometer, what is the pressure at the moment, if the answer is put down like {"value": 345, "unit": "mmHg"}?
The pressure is {"value": 267, "unit": "mmHg"}
